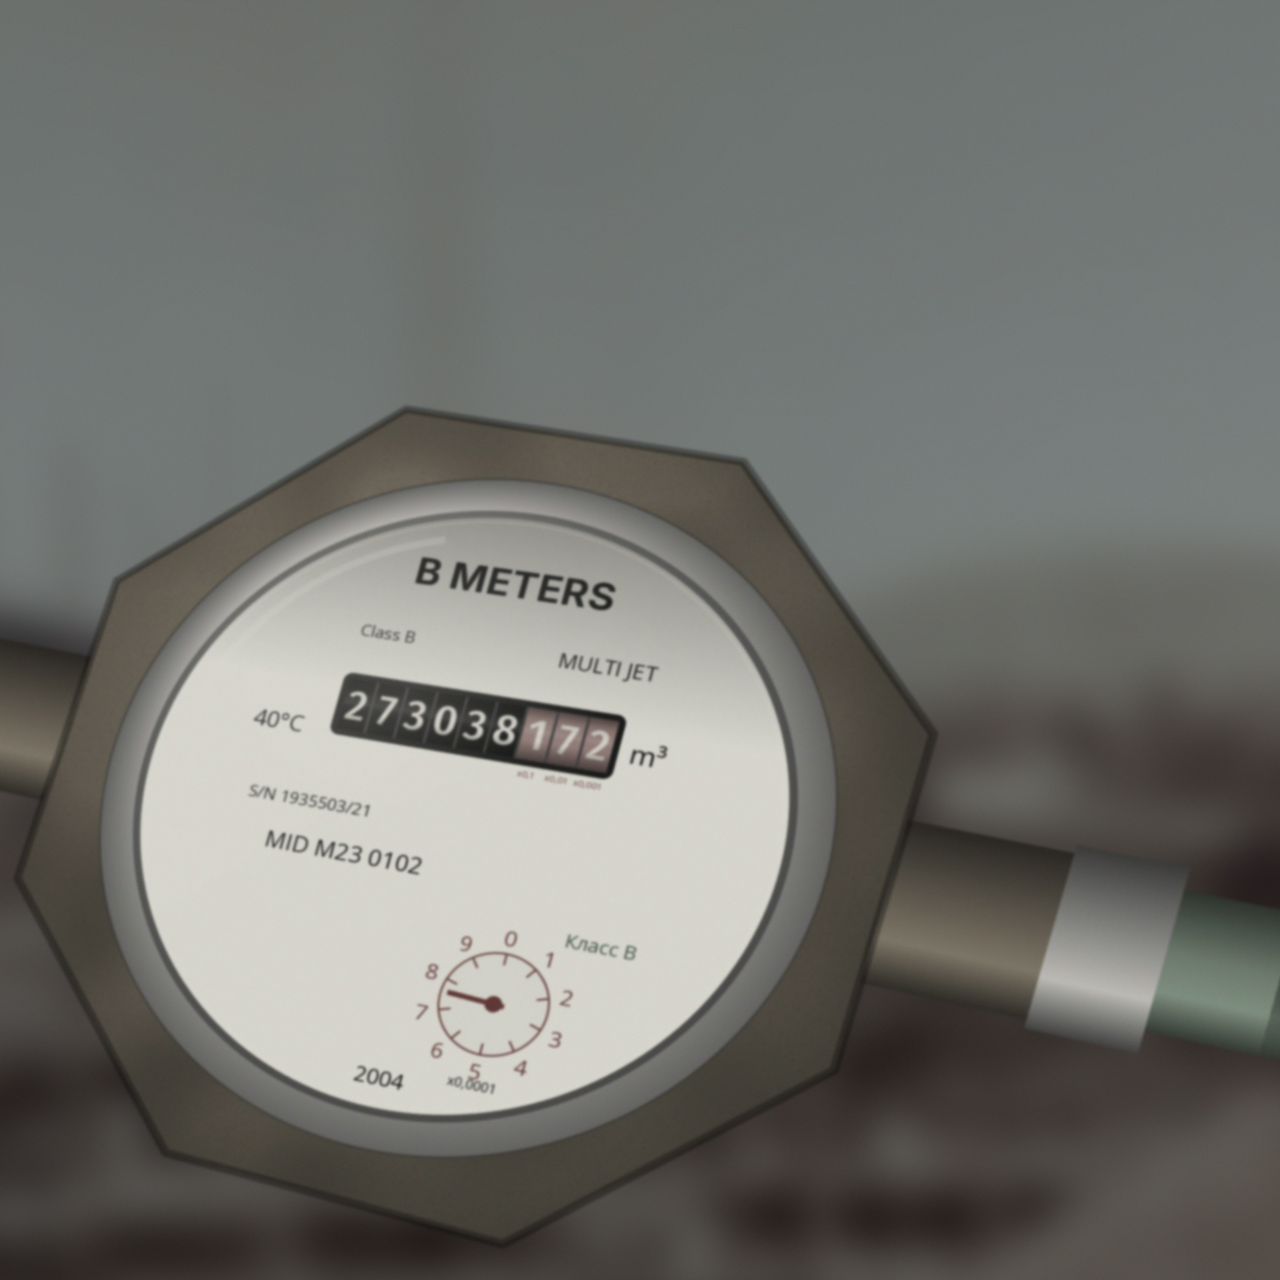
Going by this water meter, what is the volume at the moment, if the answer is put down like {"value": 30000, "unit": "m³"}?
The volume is {"value": 273038.1727, "unit": "m³"}
